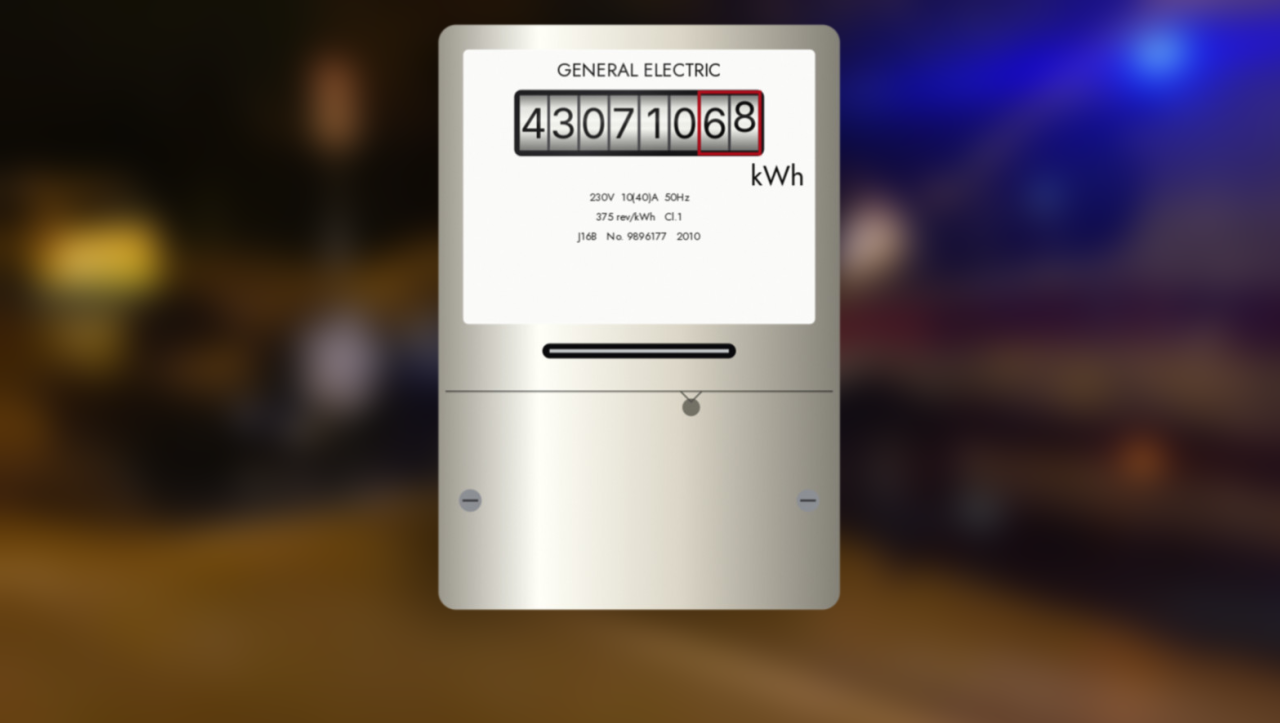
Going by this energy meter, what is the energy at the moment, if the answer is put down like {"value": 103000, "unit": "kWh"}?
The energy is {"value": 430710.68, "unit": "kWh"}
